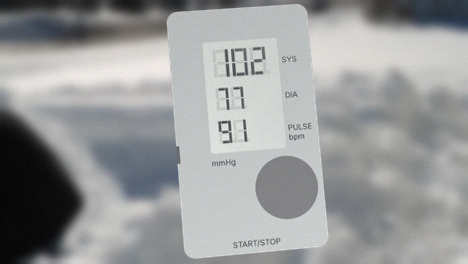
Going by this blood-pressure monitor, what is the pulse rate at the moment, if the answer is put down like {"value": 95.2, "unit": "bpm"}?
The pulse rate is {"value": 91, "unit": "bpm"}
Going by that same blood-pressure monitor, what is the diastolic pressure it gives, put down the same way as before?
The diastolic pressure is {"value": 77, "unit": "mmHg"}
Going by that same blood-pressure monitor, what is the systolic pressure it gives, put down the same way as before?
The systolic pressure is {"value": 102, "unit": "mmHg"}
